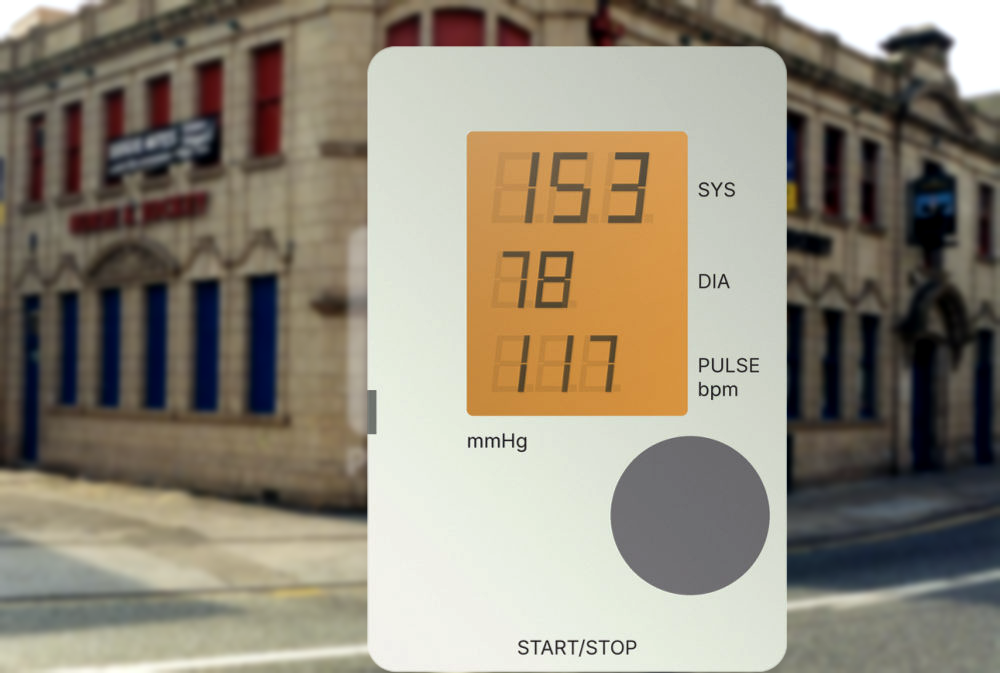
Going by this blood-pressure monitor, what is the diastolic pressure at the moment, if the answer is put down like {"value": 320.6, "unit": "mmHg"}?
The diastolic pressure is {"value": 78, "unit": "mmHg"}
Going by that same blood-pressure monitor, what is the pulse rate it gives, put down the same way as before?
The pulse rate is {"value": 117, "unit": "bpm"}
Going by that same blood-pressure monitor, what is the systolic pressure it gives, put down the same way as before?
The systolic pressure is {"value": 153, "unit": "mmHg"}
